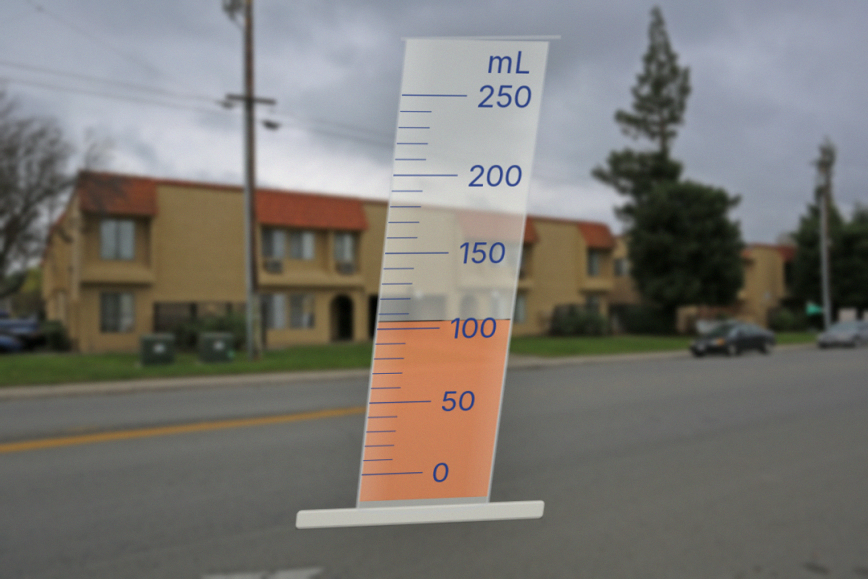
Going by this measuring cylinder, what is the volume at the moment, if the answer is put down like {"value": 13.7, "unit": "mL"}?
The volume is {"value": 105, "unit": "mL"}
